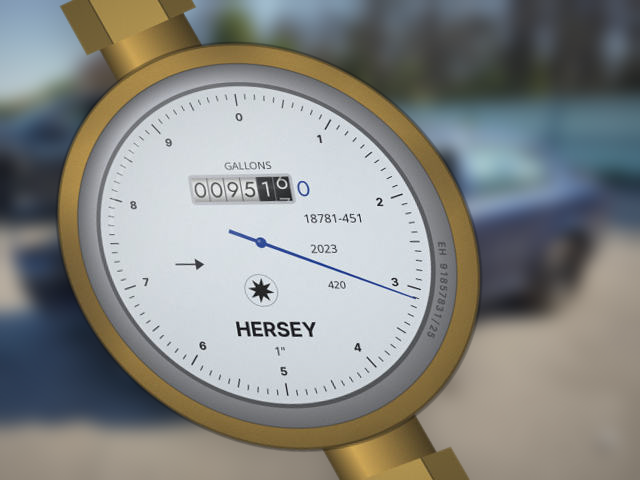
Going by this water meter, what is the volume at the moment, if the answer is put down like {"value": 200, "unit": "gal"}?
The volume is {"value": 95163.1, "unit": "gal"}
